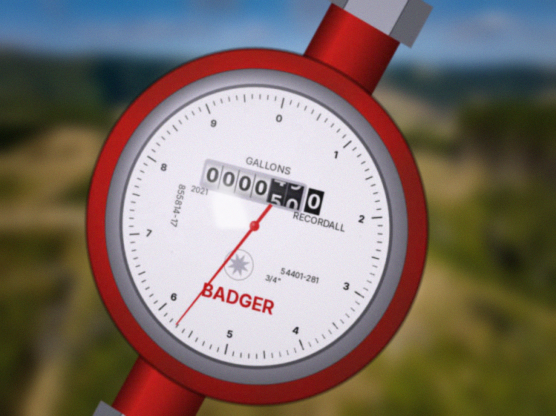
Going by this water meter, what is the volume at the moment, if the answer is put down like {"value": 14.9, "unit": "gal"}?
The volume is {"value": 495.7, "unit": "gal"}
